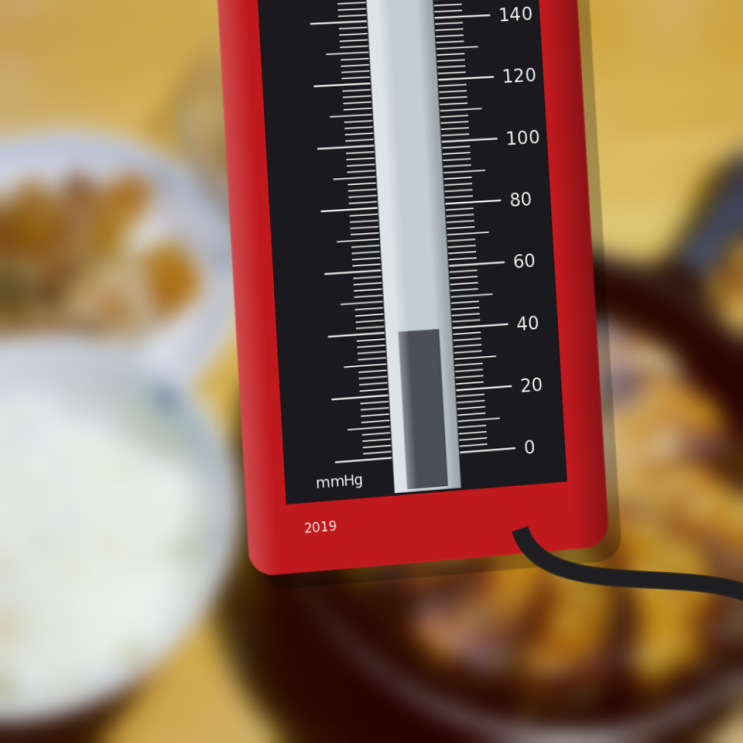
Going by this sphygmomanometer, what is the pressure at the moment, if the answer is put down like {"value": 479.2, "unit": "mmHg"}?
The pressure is {"value": 40, "unit": "mmHg"}
